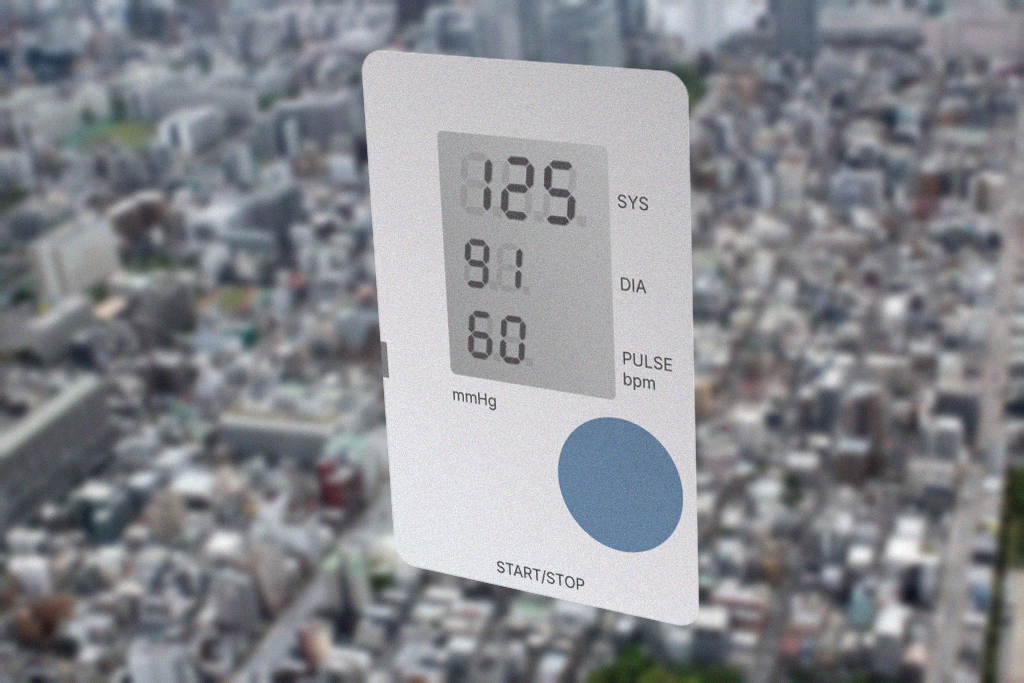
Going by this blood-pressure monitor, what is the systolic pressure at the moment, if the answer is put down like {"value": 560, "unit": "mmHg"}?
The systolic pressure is {"value": 125, "unit": "mmHg"}
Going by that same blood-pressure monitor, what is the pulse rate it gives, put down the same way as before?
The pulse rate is {"value": 60, "unit": "bpm"}
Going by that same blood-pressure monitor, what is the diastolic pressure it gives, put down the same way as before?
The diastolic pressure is {"value": 91, "unit": "mmHg"}
